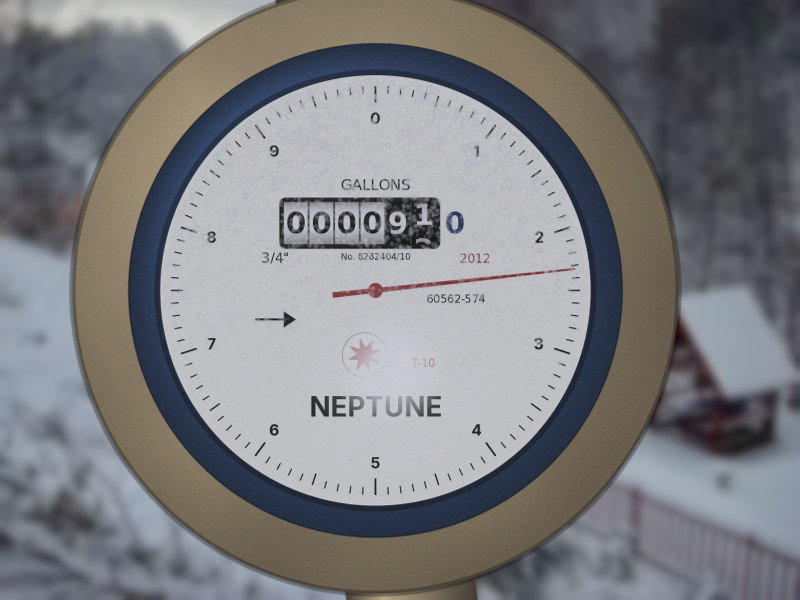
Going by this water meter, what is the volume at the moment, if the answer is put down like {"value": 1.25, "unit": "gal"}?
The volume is {"value": 912.3, "unit": "gal"}
